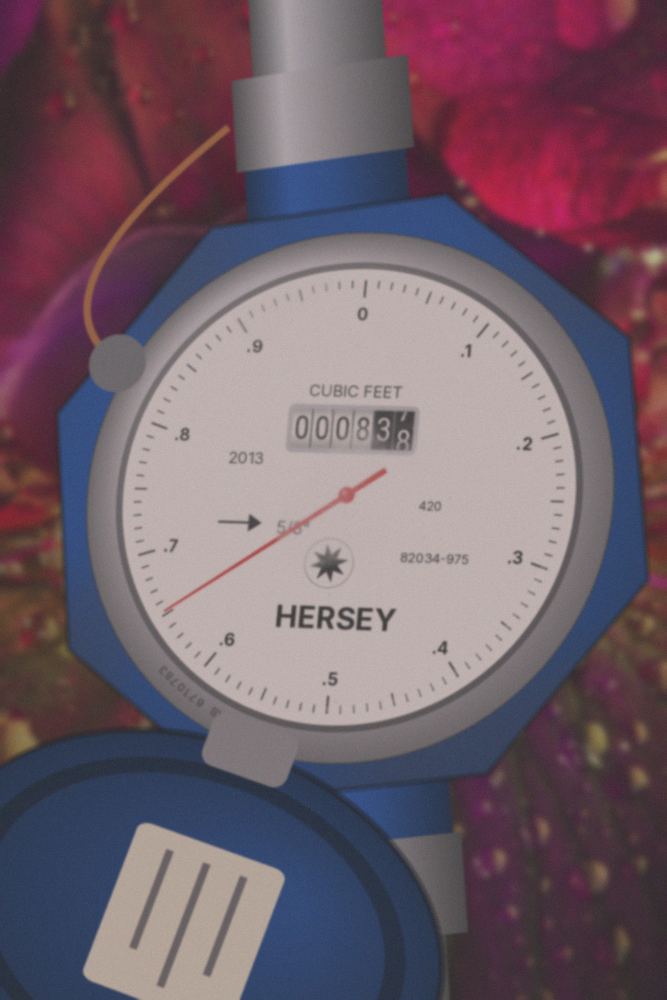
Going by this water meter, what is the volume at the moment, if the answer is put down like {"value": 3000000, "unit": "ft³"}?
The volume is {"value": 837.65, "unit": "ft³"}
